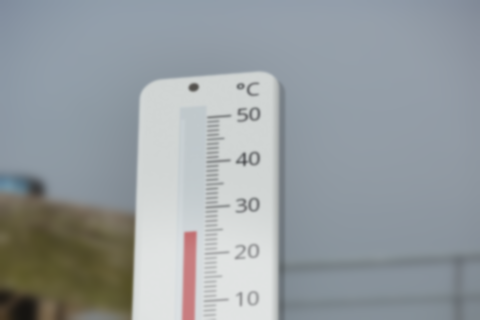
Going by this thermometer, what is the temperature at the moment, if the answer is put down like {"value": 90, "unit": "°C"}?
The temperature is {"value": 25, "unit": "°C"}
